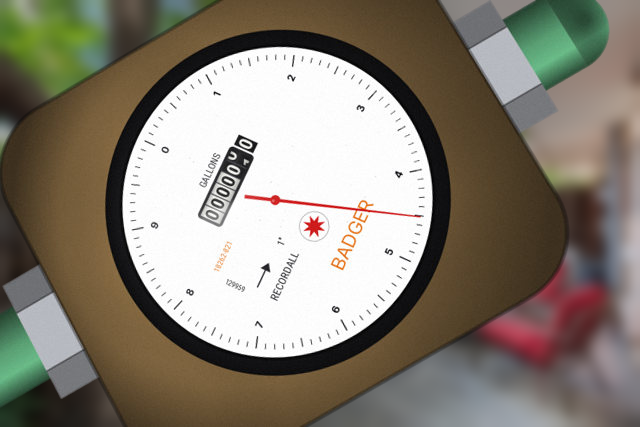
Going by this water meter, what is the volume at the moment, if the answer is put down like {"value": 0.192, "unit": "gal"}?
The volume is {"value": 4.5, "unit": "gal"}
